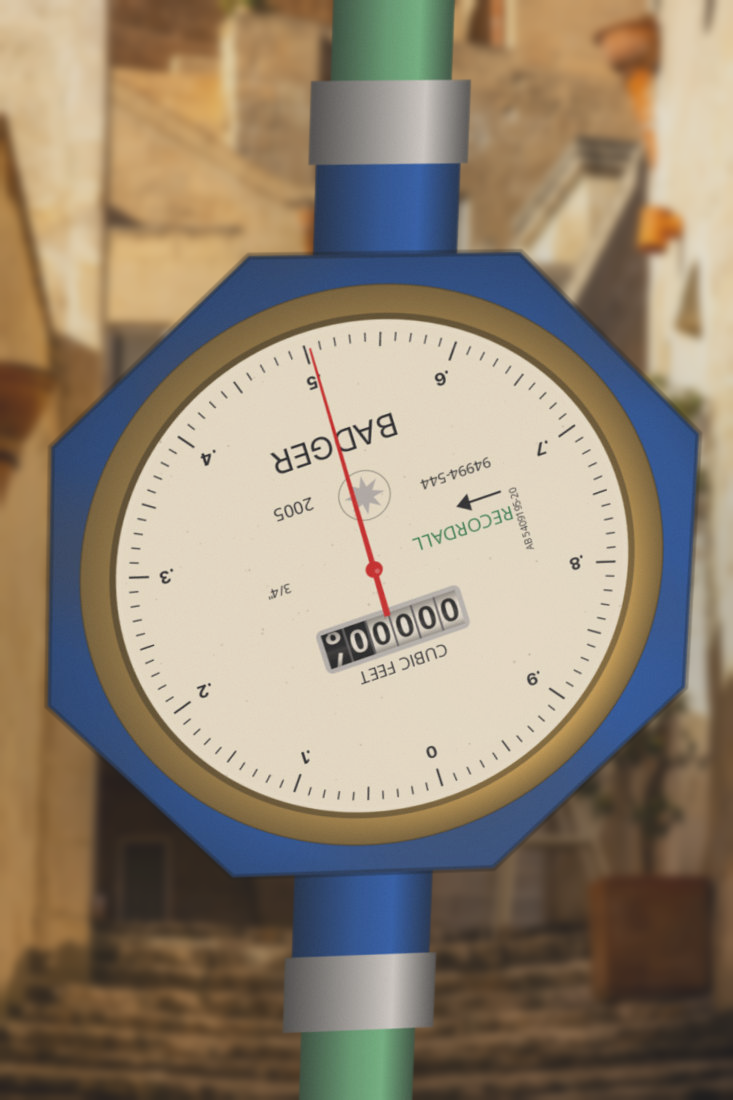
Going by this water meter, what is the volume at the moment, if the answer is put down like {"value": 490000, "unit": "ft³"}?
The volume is {"value": 7.50, "unit": "ft³"}
